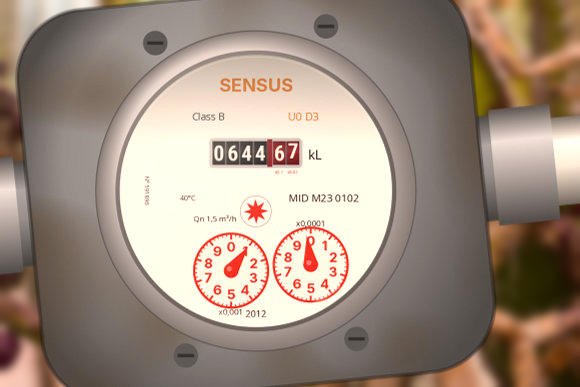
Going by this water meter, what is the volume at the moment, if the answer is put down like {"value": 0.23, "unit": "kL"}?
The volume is {"value": 644.6709, "unit": "kL"}
